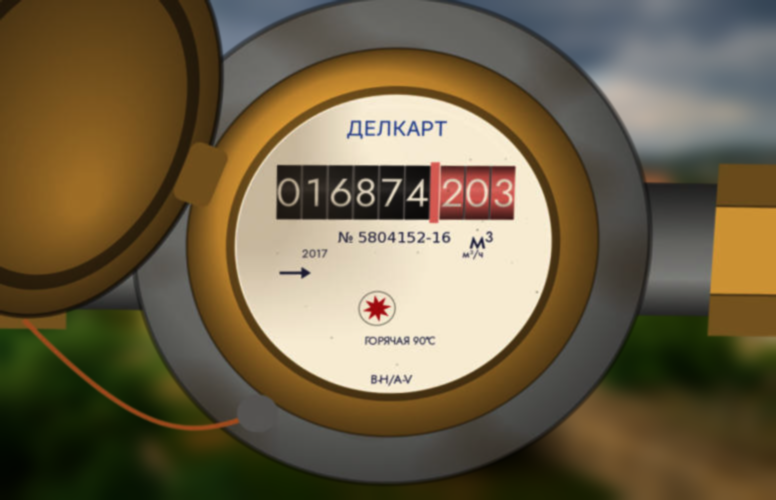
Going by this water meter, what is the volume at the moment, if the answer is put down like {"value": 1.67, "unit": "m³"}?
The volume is {"value": 16874.203, "unit": "m³"}
